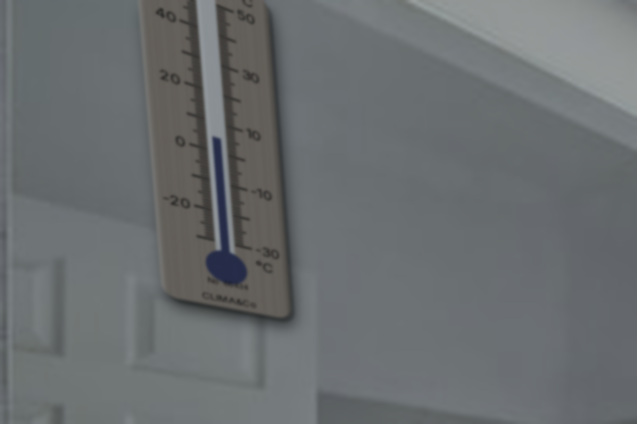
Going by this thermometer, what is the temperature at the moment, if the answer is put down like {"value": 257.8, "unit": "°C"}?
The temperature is {"value": 5, "unit": "°C"}
